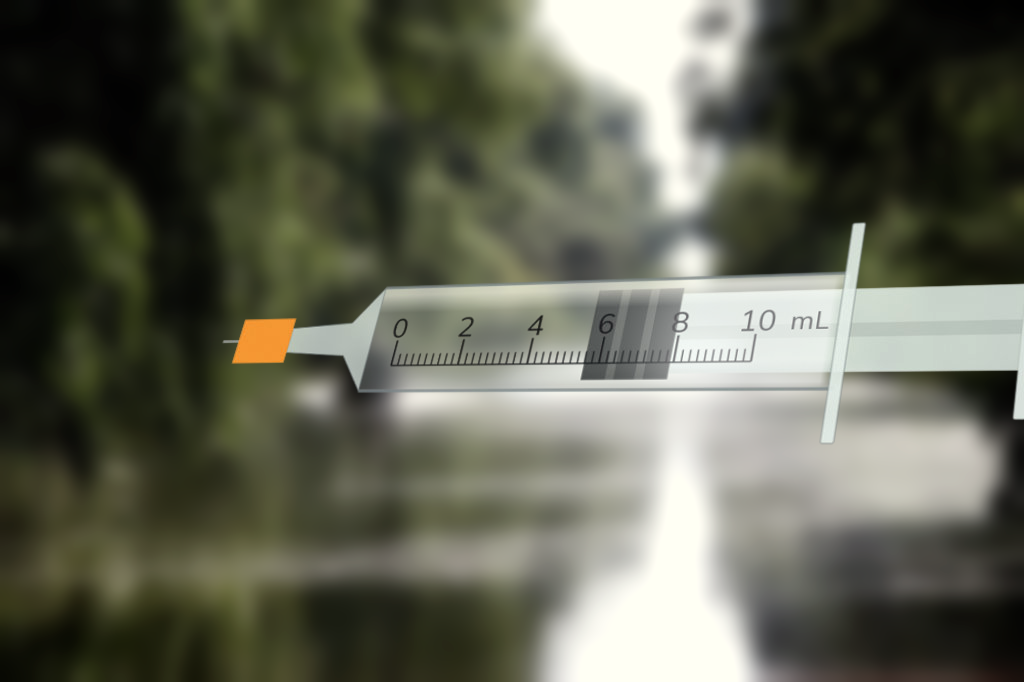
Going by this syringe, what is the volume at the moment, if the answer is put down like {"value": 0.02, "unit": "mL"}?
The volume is {"value": 5.6, "unit": "mL"}
